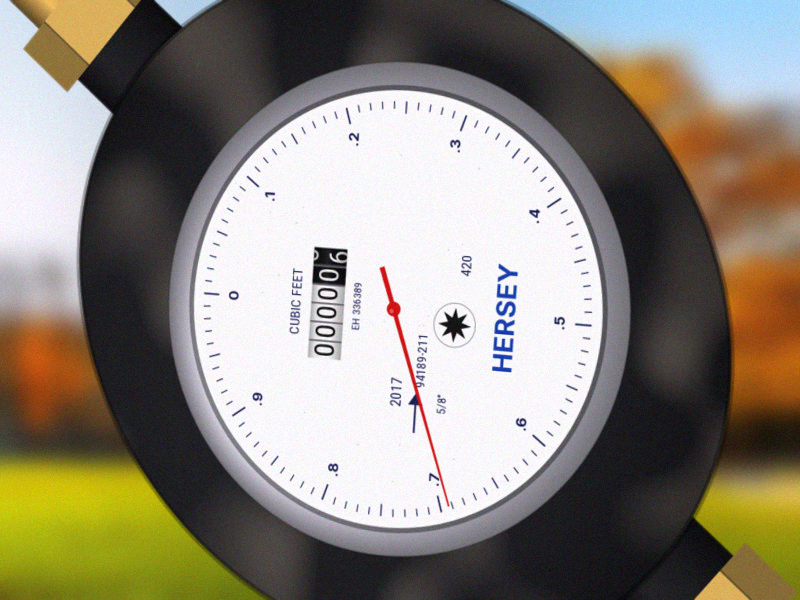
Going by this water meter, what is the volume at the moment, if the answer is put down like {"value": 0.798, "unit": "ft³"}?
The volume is {"value": 5.69, "unit": "ft³"}
